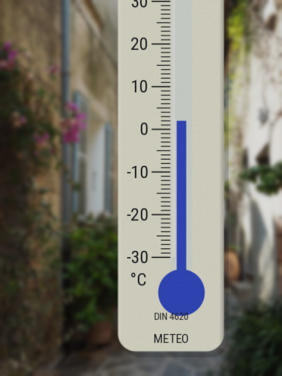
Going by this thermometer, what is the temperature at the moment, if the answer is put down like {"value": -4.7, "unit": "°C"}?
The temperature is {"value": 2, "unit": "°C"}
